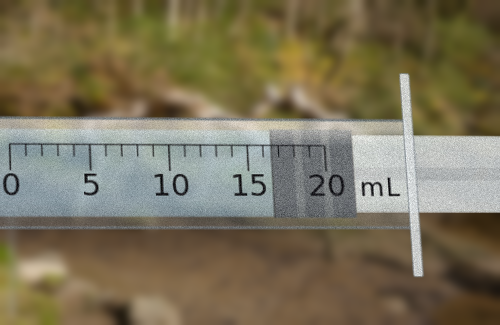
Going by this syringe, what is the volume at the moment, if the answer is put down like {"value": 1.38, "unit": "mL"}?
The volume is {"value": 16.5, "unit": "mL"}
